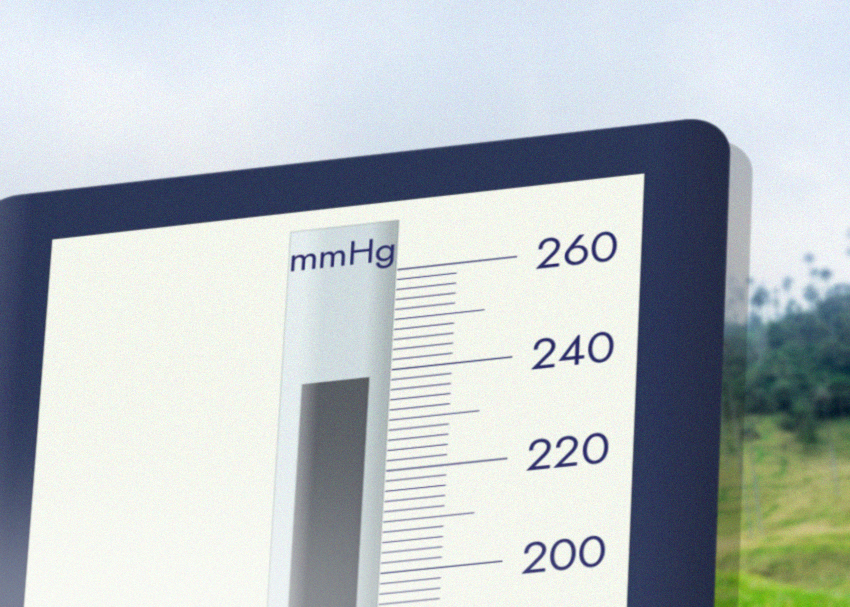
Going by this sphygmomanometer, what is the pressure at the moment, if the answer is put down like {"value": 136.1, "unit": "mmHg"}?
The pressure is {"value": 239, "unit": "mmHg"}
